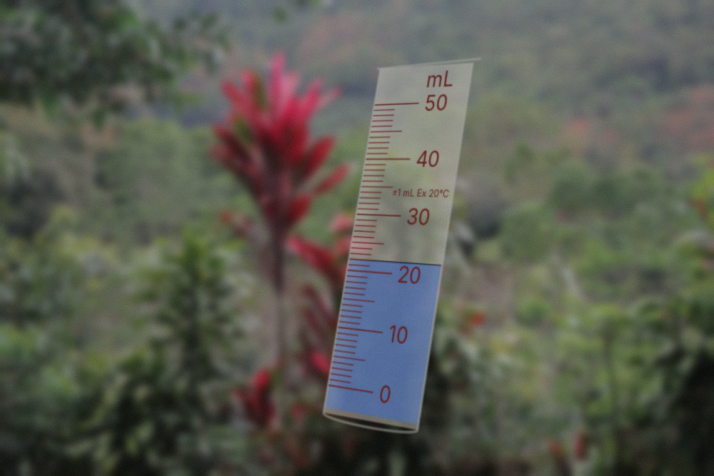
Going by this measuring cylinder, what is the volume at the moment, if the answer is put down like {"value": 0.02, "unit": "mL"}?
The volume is {"value": 22, "unit": "mL"}
